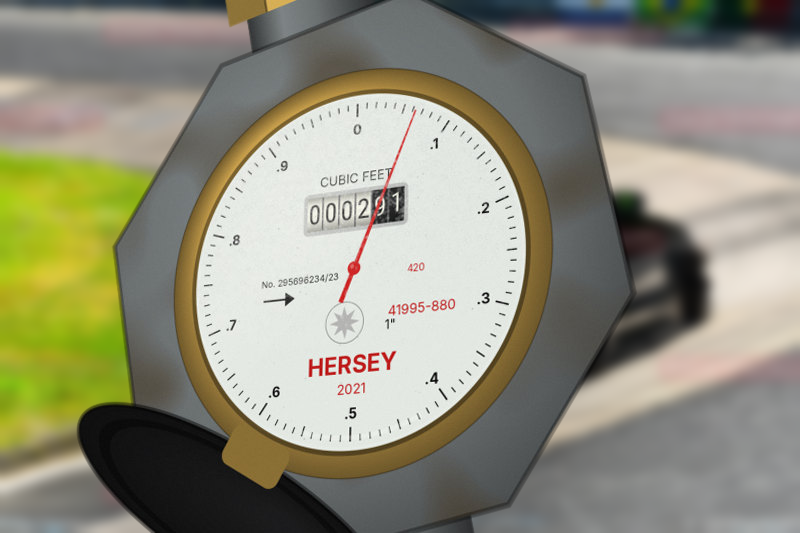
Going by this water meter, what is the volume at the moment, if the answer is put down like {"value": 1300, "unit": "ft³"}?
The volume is {"value": 291.06, "unit": "ft³"}
